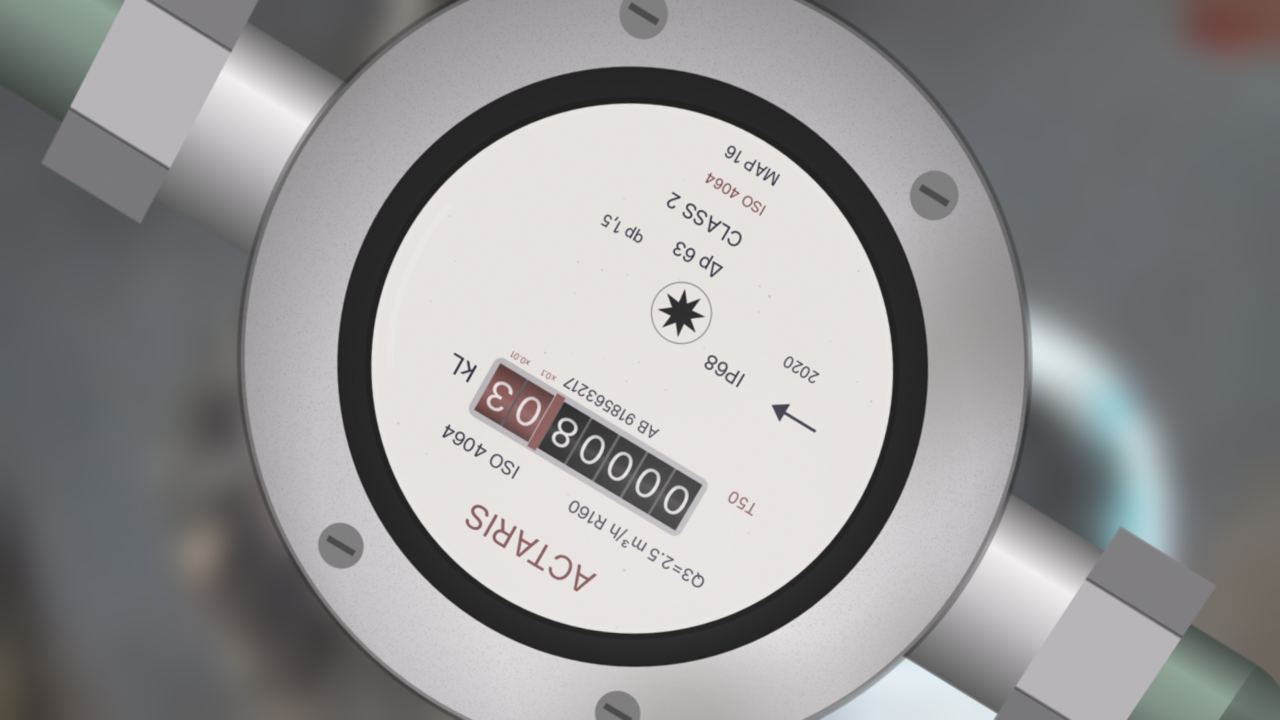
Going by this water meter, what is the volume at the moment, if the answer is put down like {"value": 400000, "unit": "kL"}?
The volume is {"value": 8.03, "unit": "kL"}
